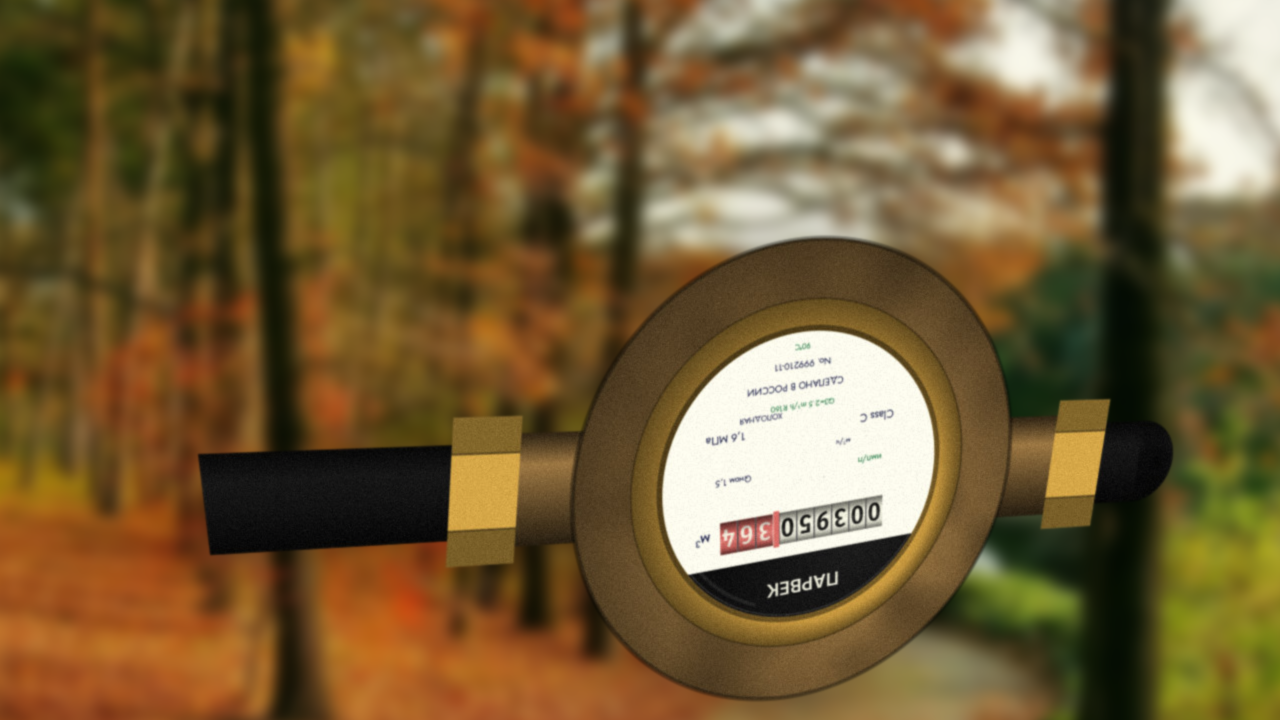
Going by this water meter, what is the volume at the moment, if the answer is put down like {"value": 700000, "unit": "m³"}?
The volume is {"value": 3950.364, "unit": "m³"}
